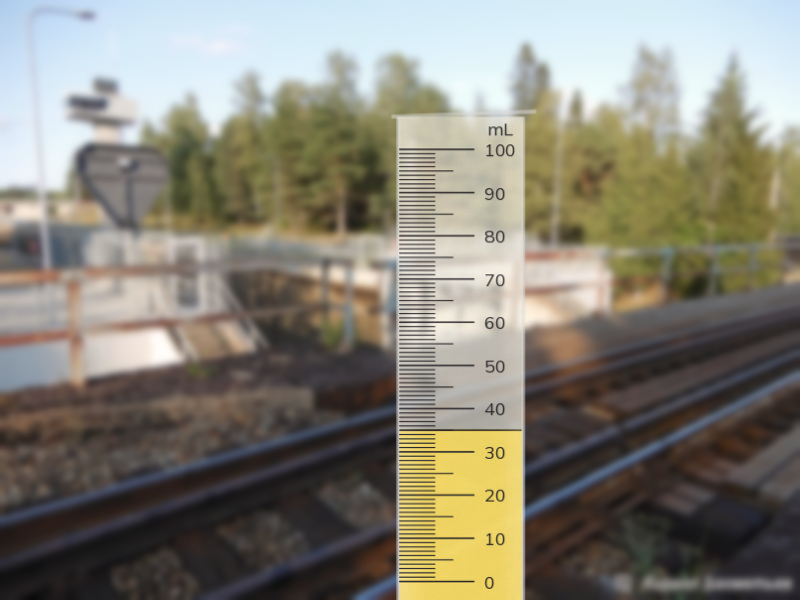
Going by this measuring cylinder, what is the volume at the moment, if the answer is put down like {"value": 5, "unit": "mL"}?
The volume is {"value": 35, "unit": "mL"}
